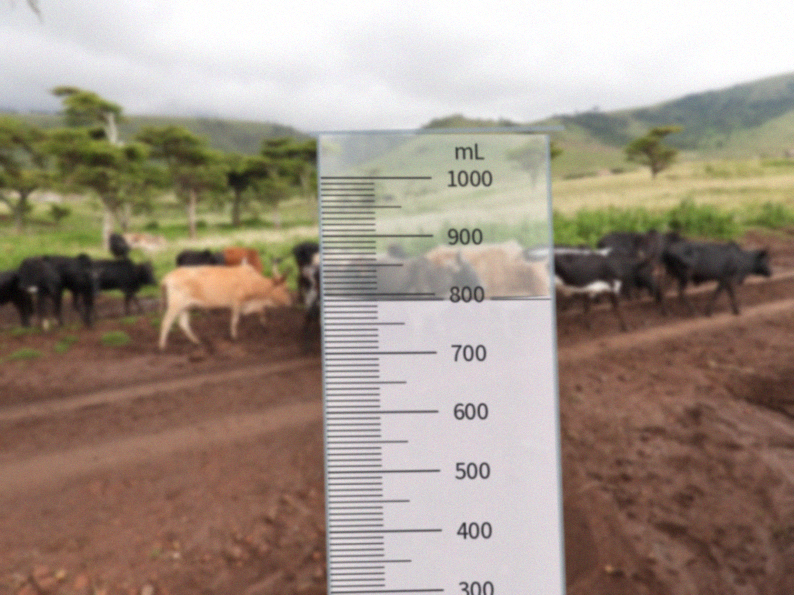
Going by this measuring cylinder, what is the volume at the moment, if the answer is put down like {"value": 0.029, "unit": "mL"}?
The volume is {"value": 790, "unit": "mL"}
